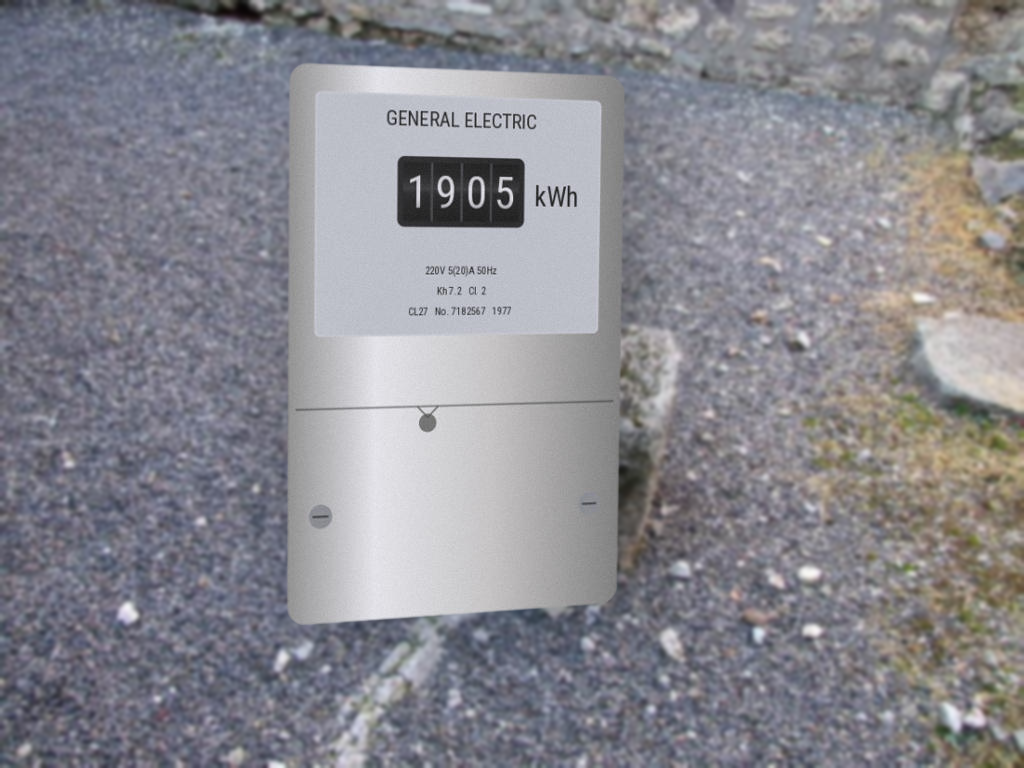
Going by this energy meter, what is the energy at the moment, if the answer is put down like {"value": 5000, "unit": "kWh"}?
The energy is {"value": 1905, "unit": "kWh"}
